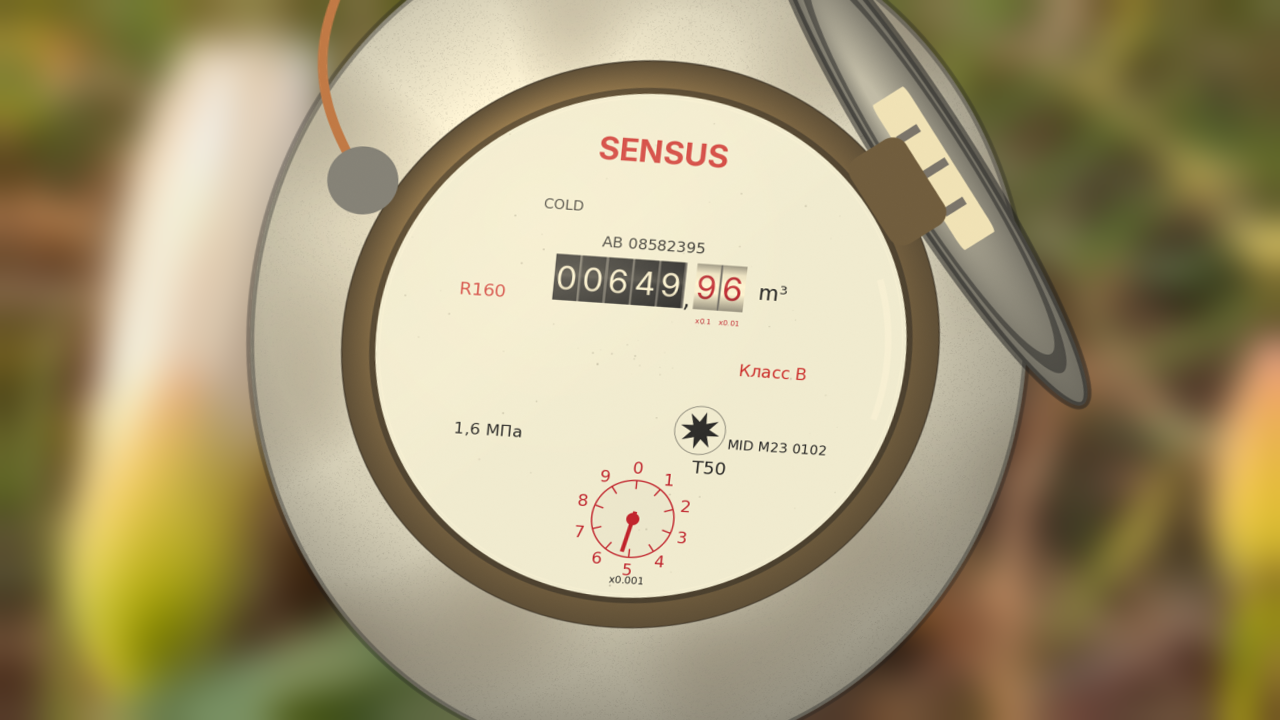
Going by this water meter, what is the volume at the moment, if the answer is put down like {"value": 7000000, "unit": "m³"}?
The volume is {"value": 649.965, "unit": "m³"}
